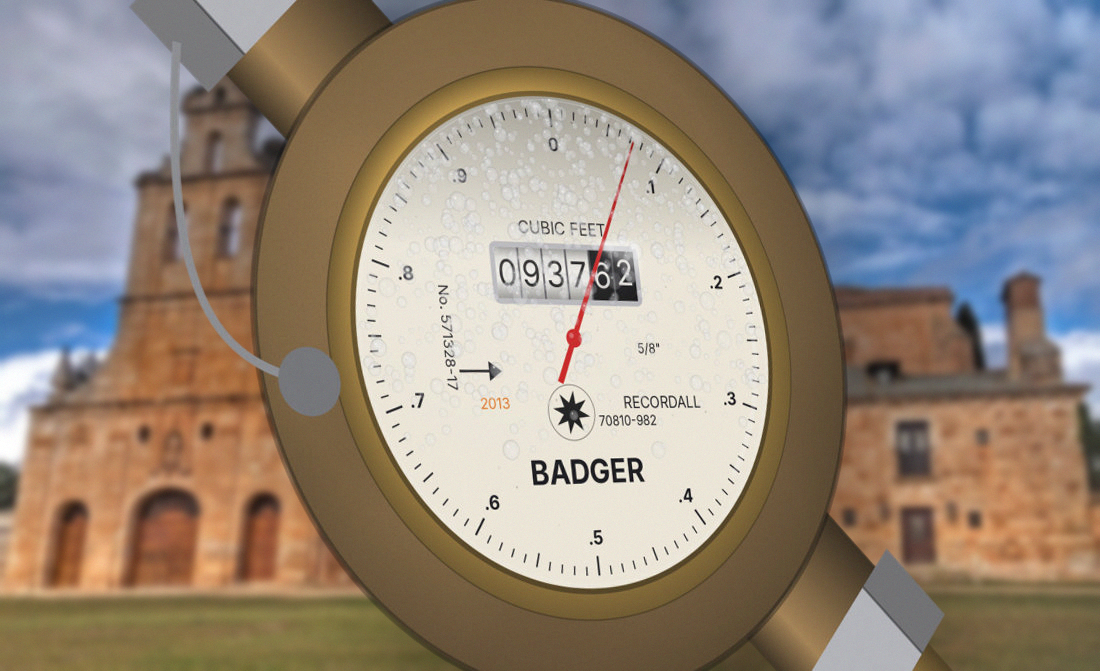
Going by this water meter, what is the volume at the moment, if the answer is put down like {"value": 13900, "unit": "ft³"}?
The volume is {"value": 93762.07, "unit": "ft³"}
